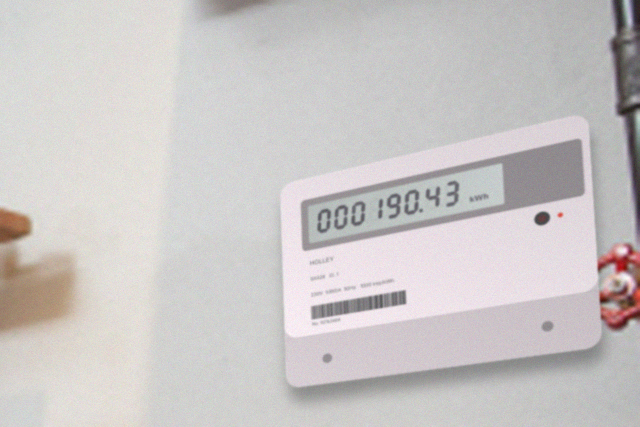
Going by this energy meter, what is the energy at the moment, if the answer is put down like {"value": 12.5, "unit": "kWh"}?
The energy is {"value": 190.43, "unit": "kWh"}
